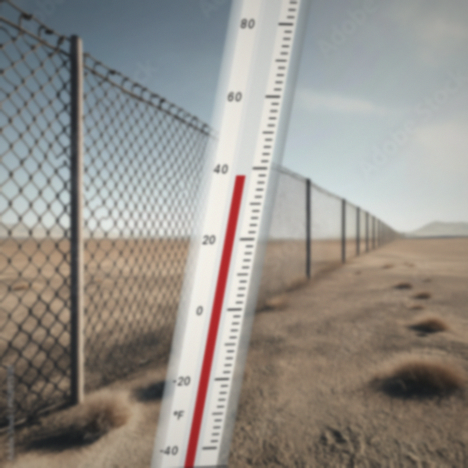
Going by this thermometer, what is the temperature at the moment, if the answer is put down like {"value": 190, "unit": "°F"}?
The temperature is {"value": 38, "unit": "°F"}
